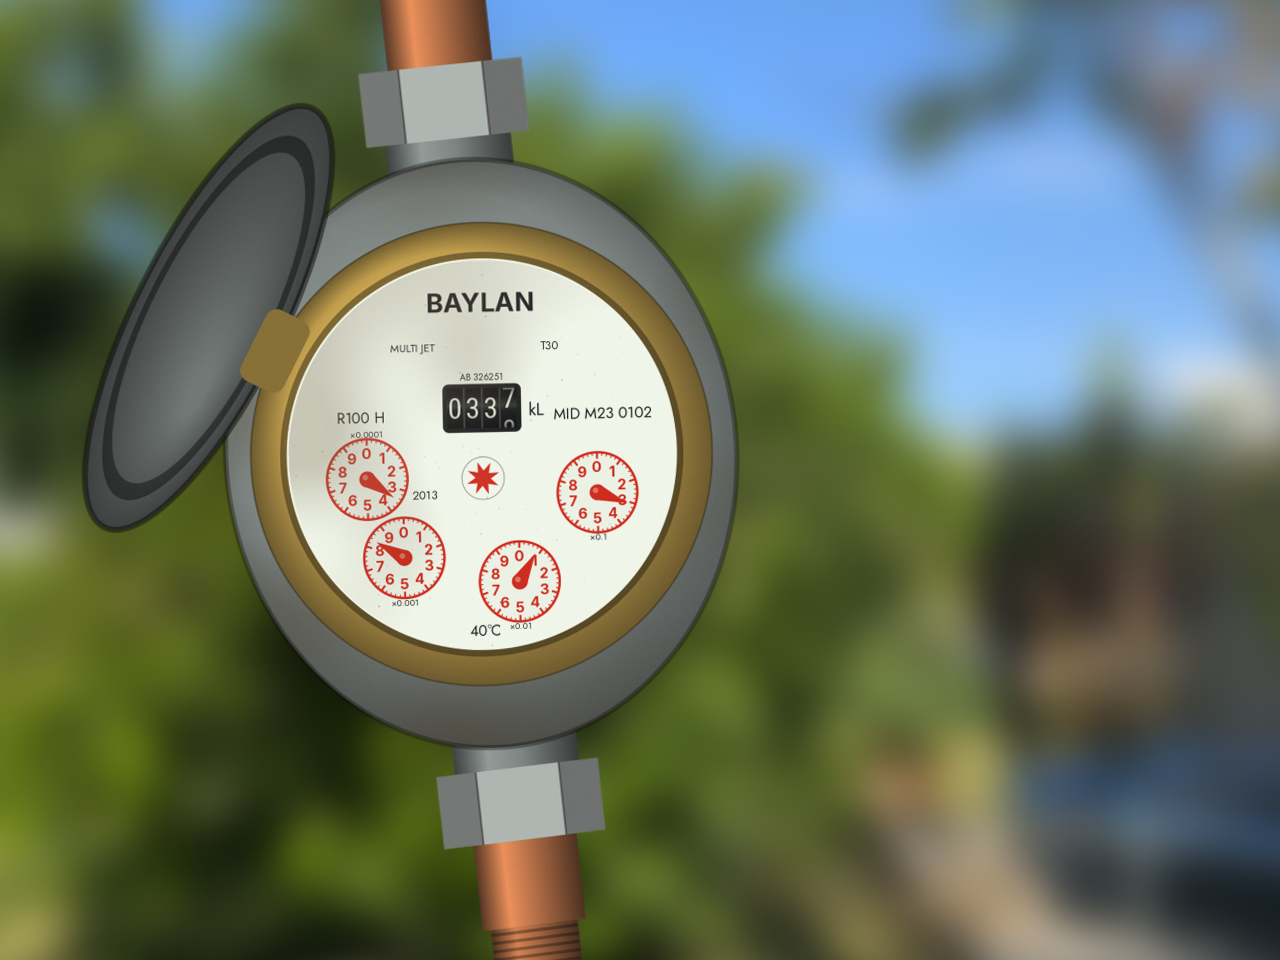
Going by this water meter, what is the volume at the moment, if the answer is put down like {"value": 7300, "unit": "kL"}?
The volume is {"value": 337.3083, "unit": "kL"}
